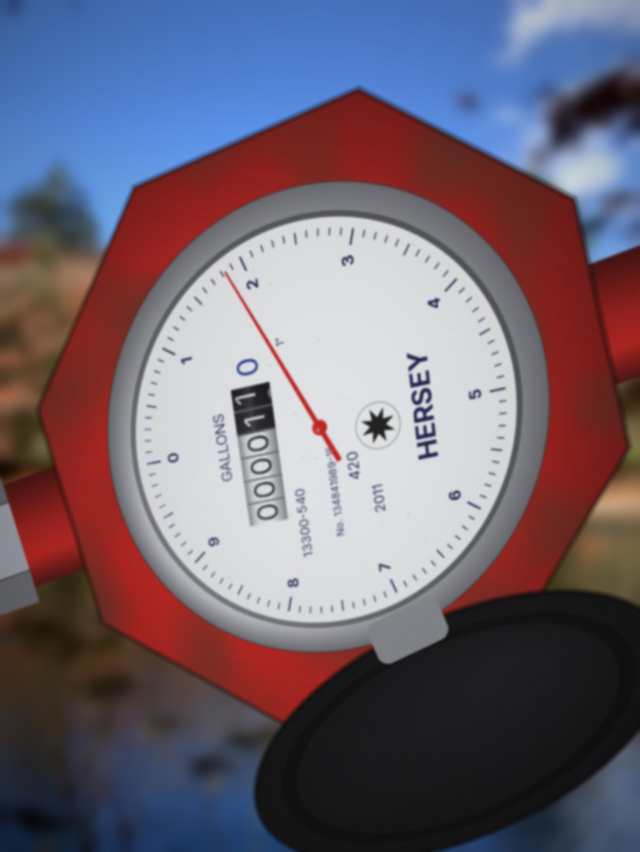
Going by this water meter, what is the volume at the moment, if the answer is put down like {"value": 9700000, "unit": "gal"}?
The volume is {"value": 111.8, "unit": "gal"}
